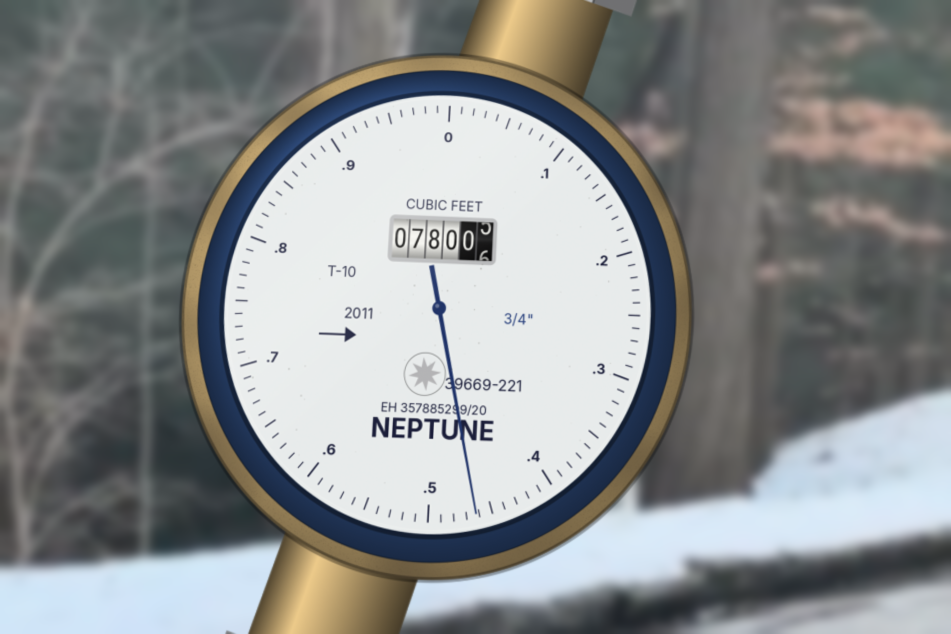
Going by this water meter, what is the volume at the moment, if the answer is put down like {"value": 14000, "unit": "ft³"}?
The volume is {"value": 78005.46, "unit": "ft³"}
